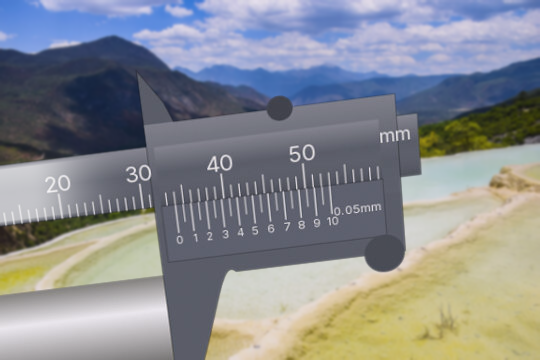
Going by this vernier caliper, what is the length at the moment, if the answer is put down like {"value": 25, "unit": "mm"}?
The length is {"value": 34.0, "unit": "mm"}
